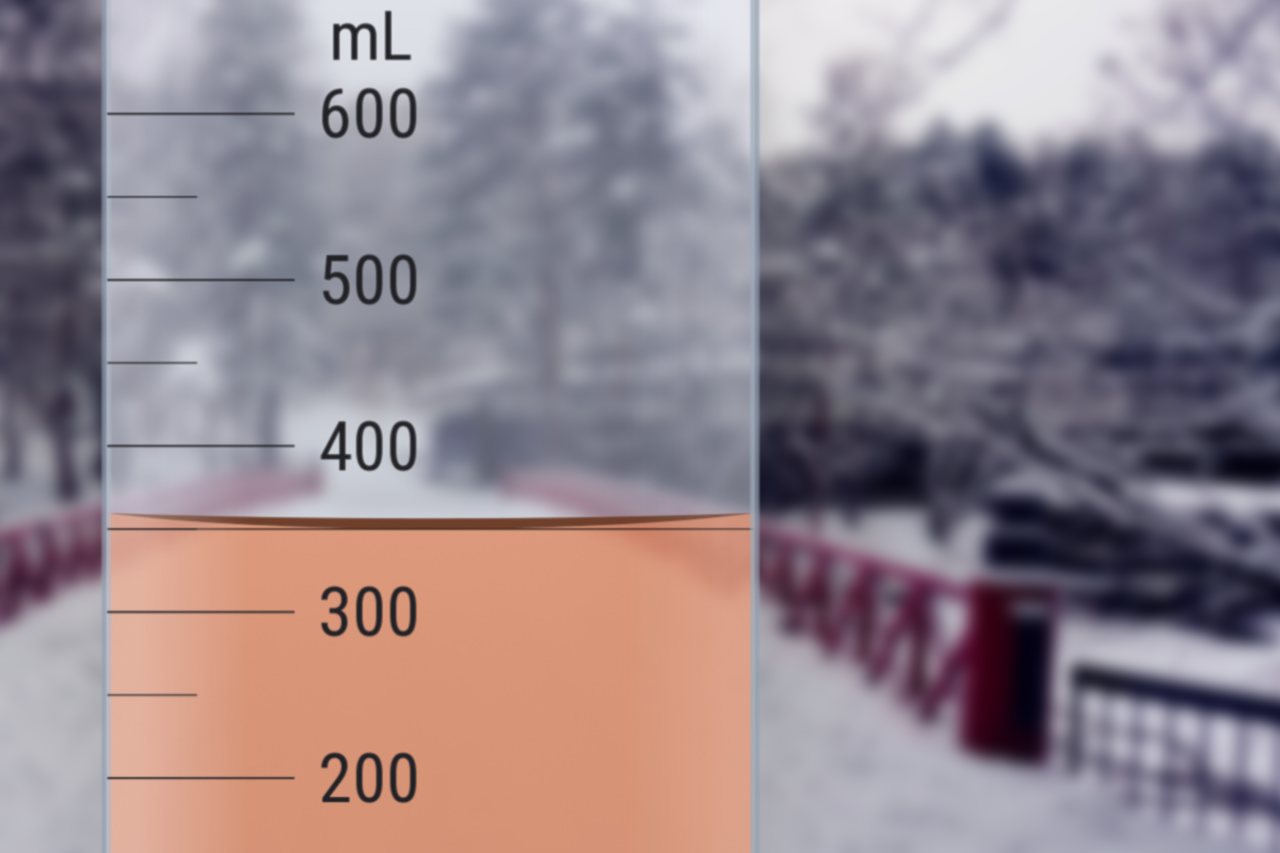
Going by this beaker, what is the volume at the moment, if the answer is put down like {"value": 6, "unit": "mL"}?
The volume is {"value": 350, "unit": "mL"}
